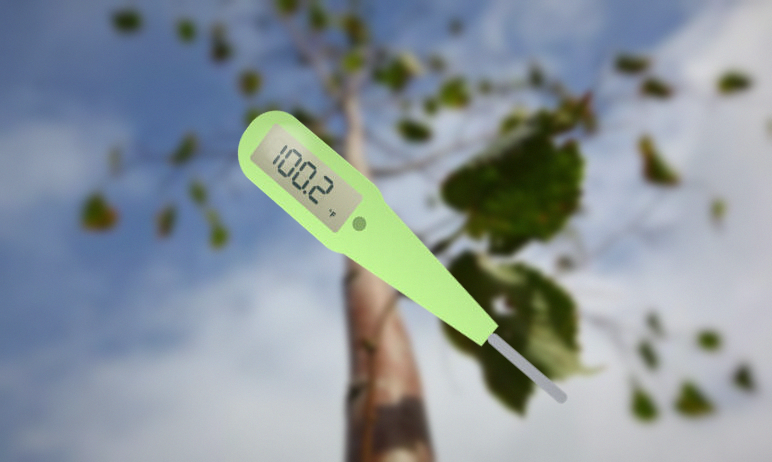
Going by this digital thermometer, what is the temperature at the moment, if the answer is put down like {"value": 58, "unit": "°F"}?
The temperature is {"value": 100.2, "unit": "°F"}
